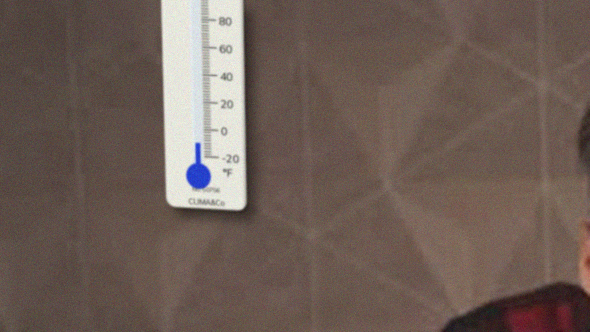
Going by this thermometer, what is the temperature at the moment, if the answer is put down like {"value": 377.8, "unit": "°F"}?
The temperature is {"value": -10, "unit": "°F"}
